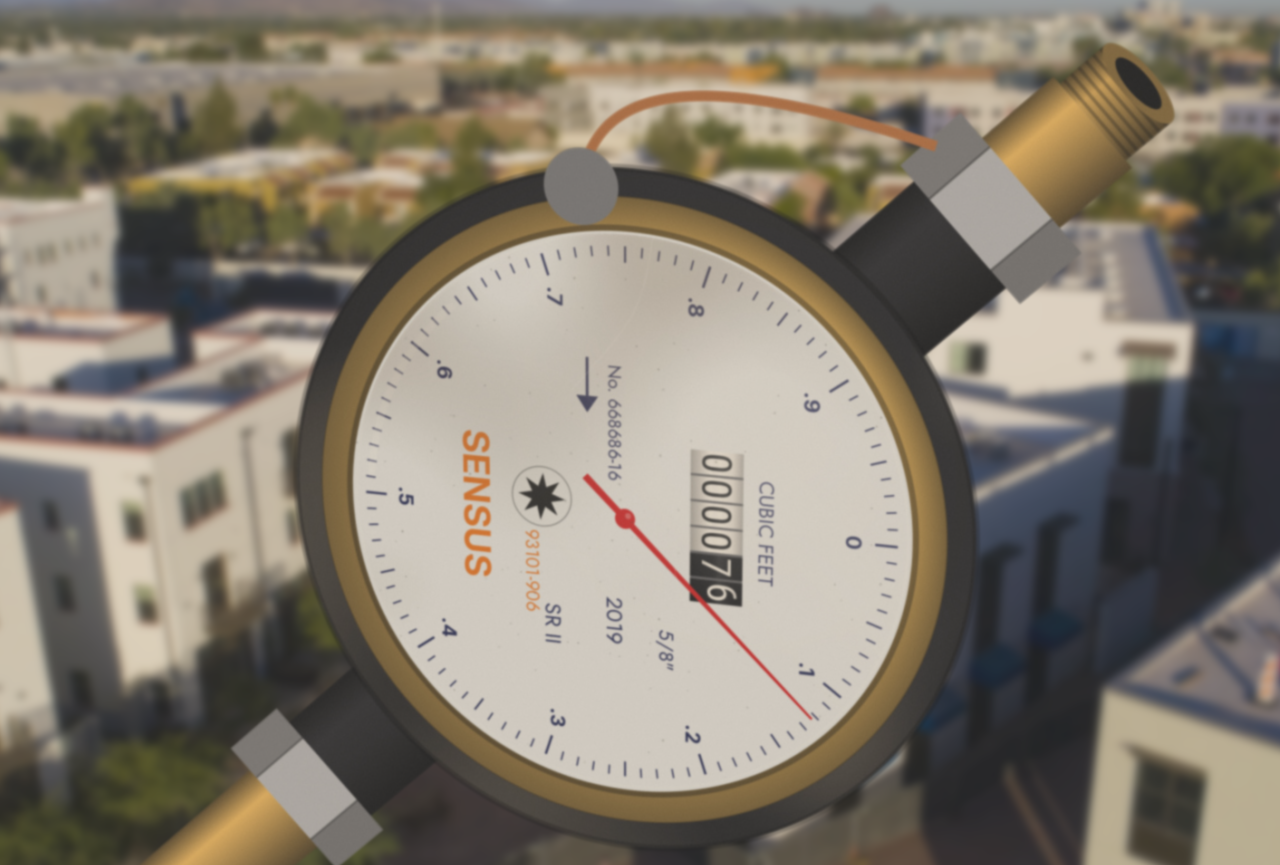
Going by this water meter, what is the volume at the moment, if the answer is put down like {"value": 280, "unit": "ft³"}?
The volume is {"value": 76.12, "unit": "ft³"}
